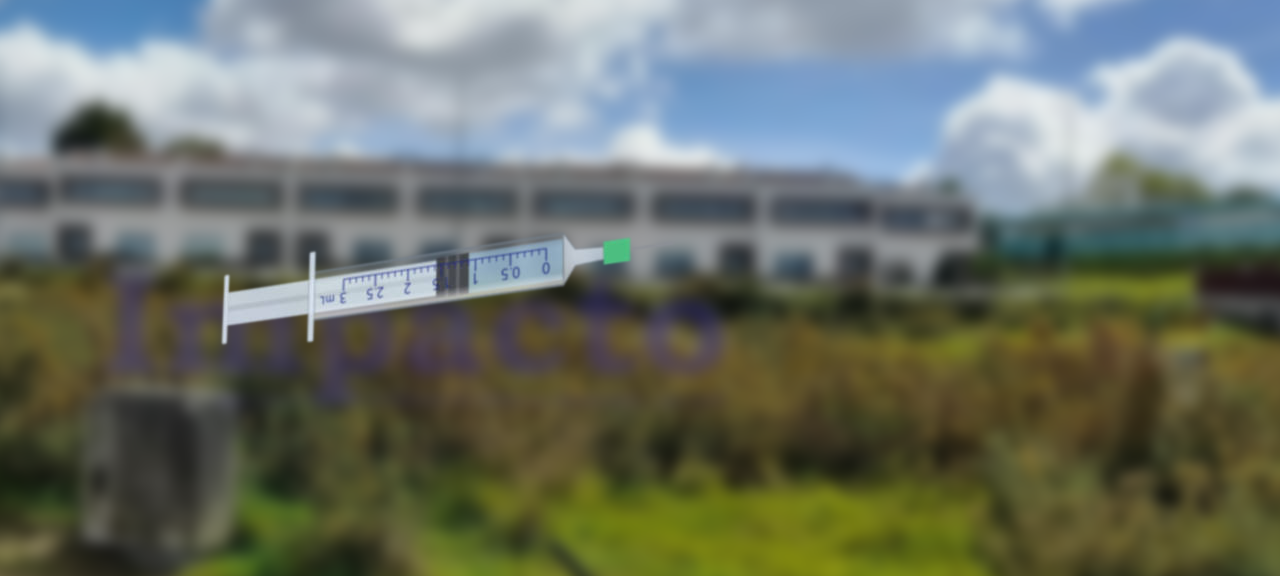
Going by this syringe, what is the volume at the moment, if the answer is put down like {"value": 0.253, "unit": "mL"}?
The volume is {"value": 1.1, "unit": "mL"}
